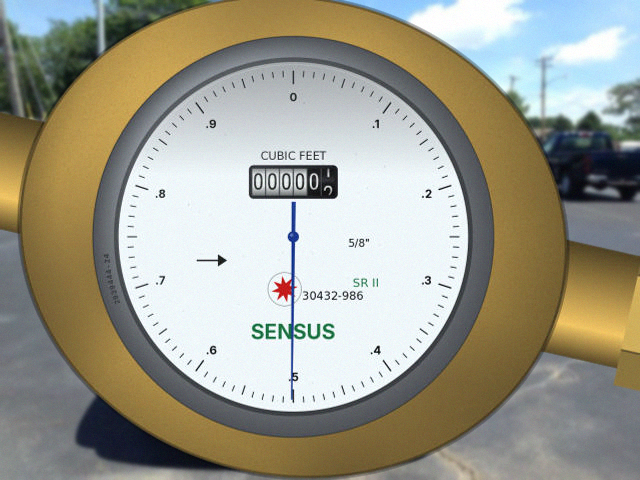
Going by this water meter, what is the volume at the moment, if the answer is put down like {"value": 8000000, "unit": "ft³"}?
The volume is {"value": 1.50, "unit": "ft³"}
